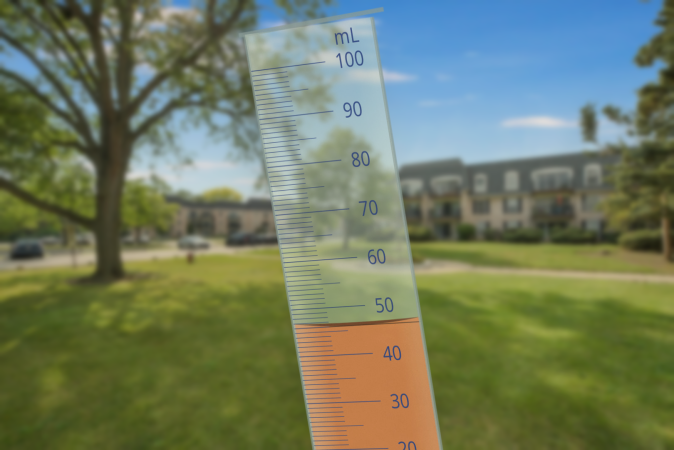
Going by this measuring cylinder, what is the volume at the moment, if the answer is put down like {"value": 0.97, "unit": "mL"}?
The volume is {"value": 46, "unit": "mL"}
